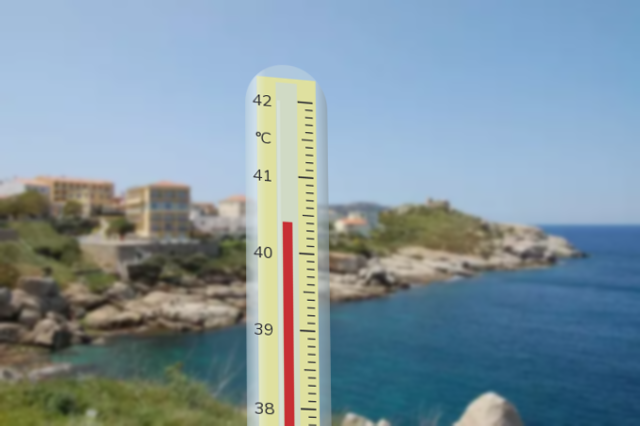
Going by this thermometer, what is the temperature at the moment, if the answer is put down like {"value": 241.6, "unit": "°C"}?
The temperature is {"value": 40.4, "unit": "°C"}
